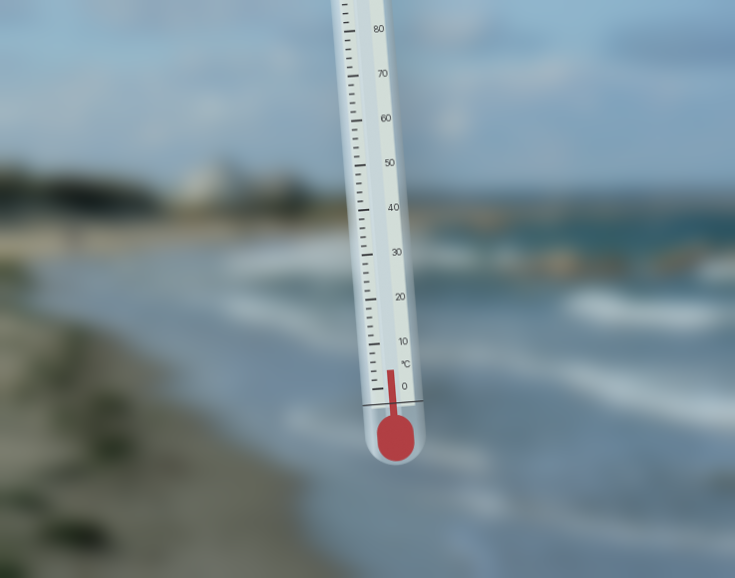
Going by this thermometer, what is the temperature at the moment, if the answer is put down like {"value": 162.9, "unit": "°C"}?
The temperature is {"value": 4, "unit": "°C"}
